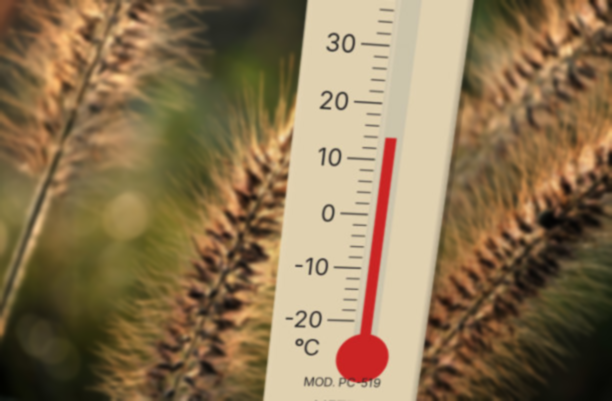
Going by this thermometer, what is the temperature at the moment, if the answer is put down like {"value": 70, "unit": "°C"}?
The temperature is {"value": 14, "unit": "°C"}
